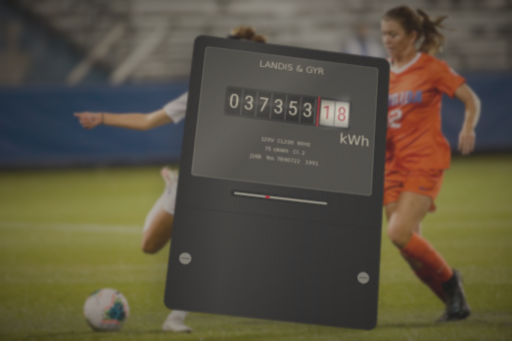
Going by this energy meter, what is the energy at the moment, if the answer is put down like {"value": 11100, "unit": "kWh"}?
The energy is {"value": 37353.18, "unit": "kWh"}
